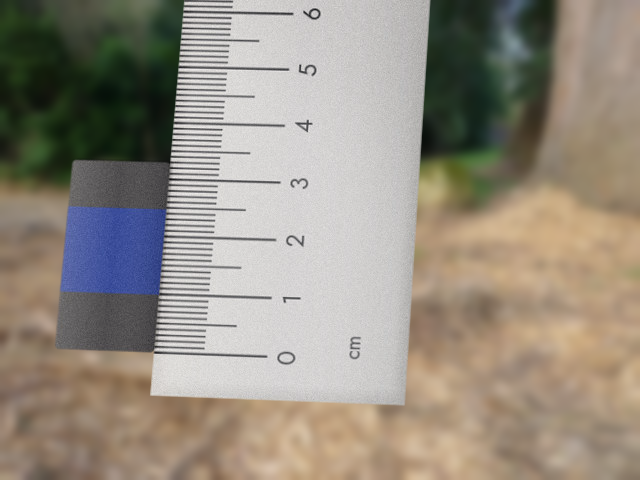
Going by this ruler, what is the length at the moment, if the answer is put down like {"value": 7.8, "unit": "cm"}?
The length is {"value": 3.3, "unit": "cm"}
